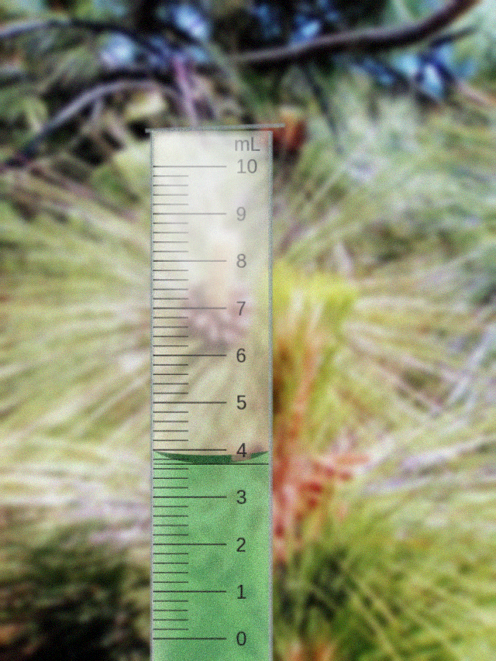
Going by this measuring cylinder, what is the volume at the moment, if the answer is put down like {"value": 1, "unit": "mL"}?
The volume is {"value": 3.7, "unit": "mL"}
